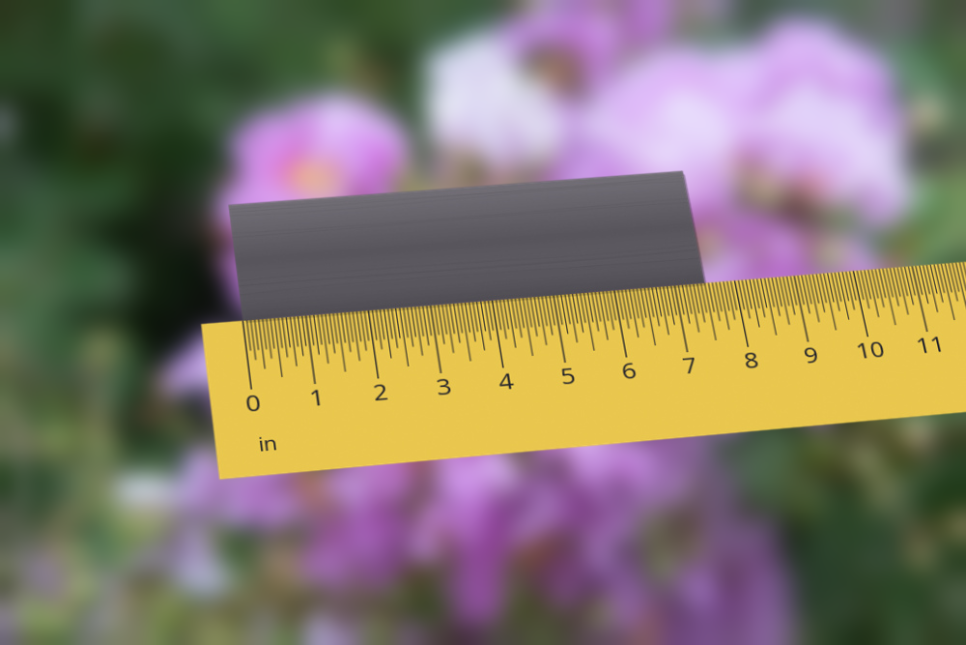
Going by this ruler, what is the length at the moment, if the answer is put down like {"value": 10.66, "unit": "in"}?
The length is {"value": 7.5, "unit": "in"}
